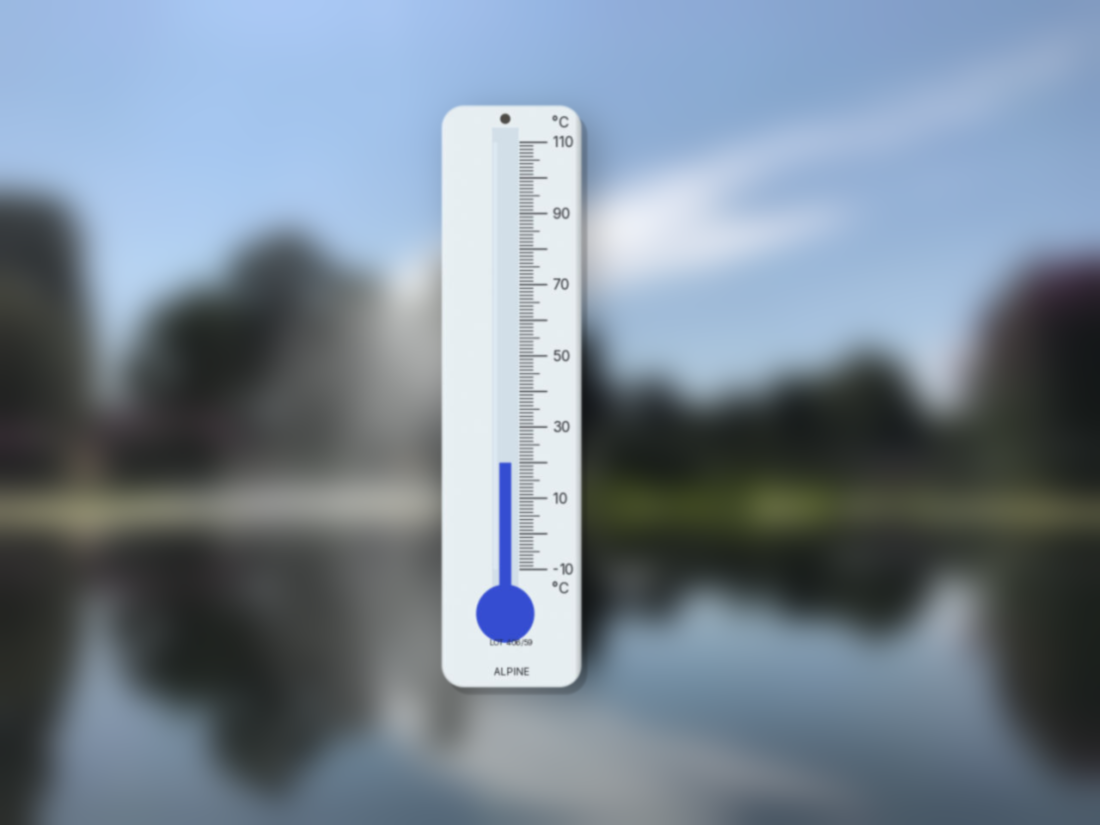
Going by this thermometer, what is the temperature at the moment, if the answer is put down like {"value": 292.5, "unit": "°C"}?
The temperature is {"value": 20, "unit": "°C"}
